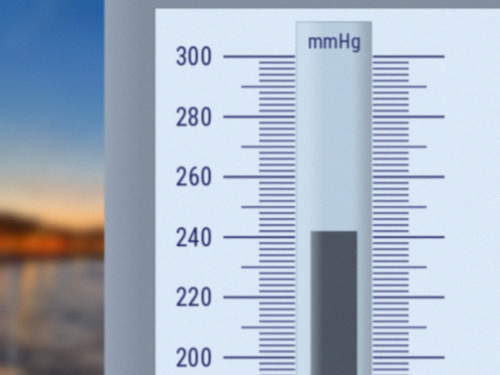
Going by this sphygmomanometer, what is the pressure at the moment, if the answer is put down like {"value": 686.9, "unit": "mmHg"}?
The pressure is {"value": 242, "unit": "mmHg"}
